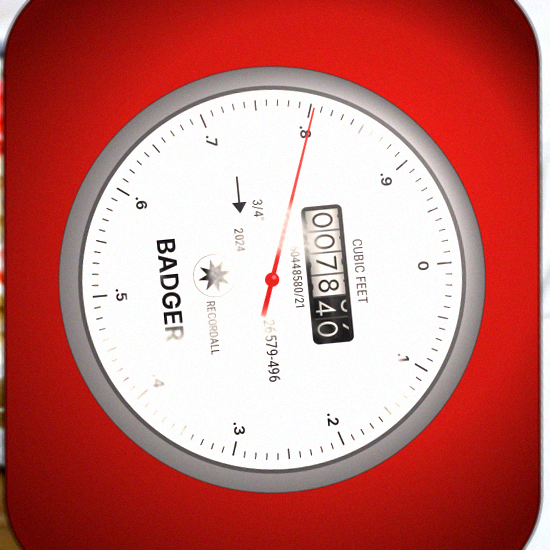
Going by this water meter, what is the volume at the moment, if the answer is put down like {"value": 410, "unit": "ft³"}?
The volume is {"value": 7839.80, "unit": "ft³"}
